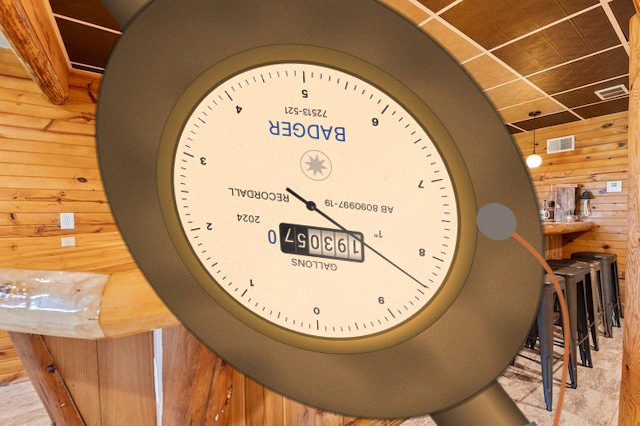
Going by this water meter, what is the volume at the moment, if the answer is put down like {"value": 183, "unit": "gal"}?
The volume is {"value": 1930568.4, "unit": "gal"}
